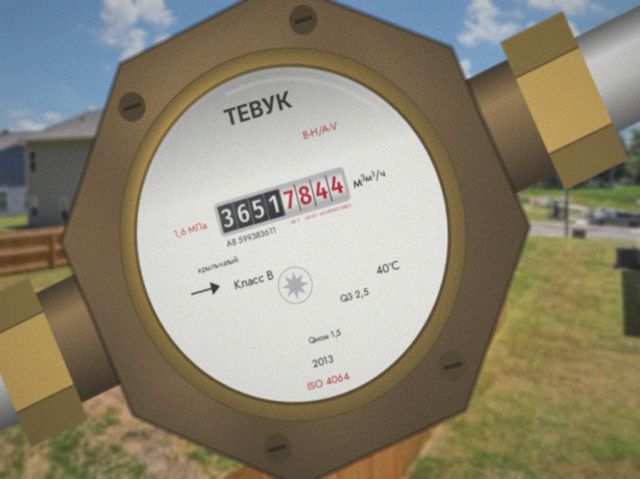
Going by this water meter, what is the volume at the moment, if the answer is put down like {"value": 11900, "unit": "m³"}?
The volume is {"value": 3651.7844, "unit": "m³"}
